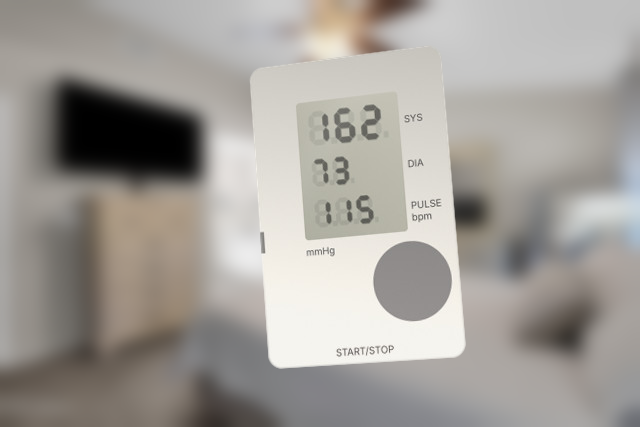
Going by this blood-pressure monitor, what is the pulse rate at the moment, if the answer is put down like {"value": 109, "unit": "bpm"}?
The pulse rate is {"value": 115, "unit": "bpm"}
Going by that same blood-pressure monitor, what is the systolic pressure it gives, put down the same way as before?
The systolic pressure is {"value": 162, "unit": "mmHg"}
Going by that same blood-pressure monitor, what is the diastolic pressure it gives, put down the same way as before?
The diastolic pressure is {"value": 73, "unit": "mmHg"}
